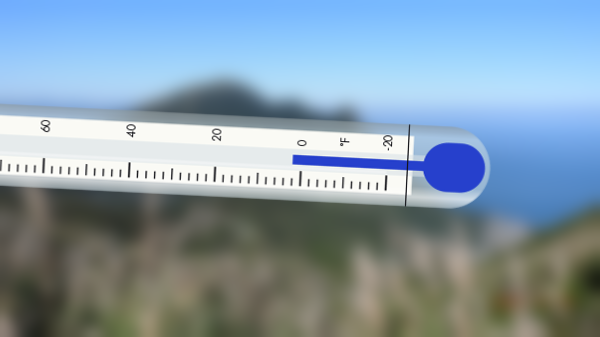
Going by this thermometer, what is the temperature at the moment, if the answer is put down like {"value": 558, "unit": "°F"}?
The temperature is {"value": 2, "unit": "°F"}
